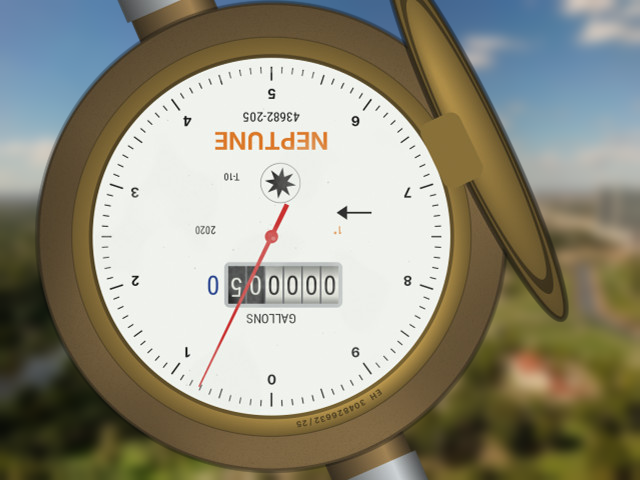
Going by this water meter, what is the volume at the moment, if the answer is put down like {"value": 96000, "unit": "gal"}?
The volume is {"value": 50.7, "unit": "gal"}
